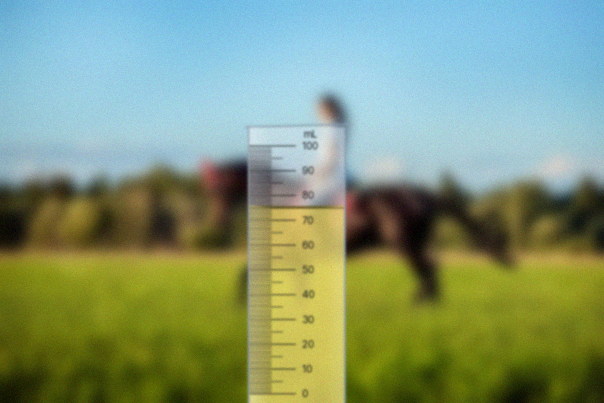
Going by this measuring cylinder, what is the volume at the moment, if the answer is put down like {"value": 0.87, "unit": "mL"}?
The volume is {"value": 75, "unit": "mL"}
